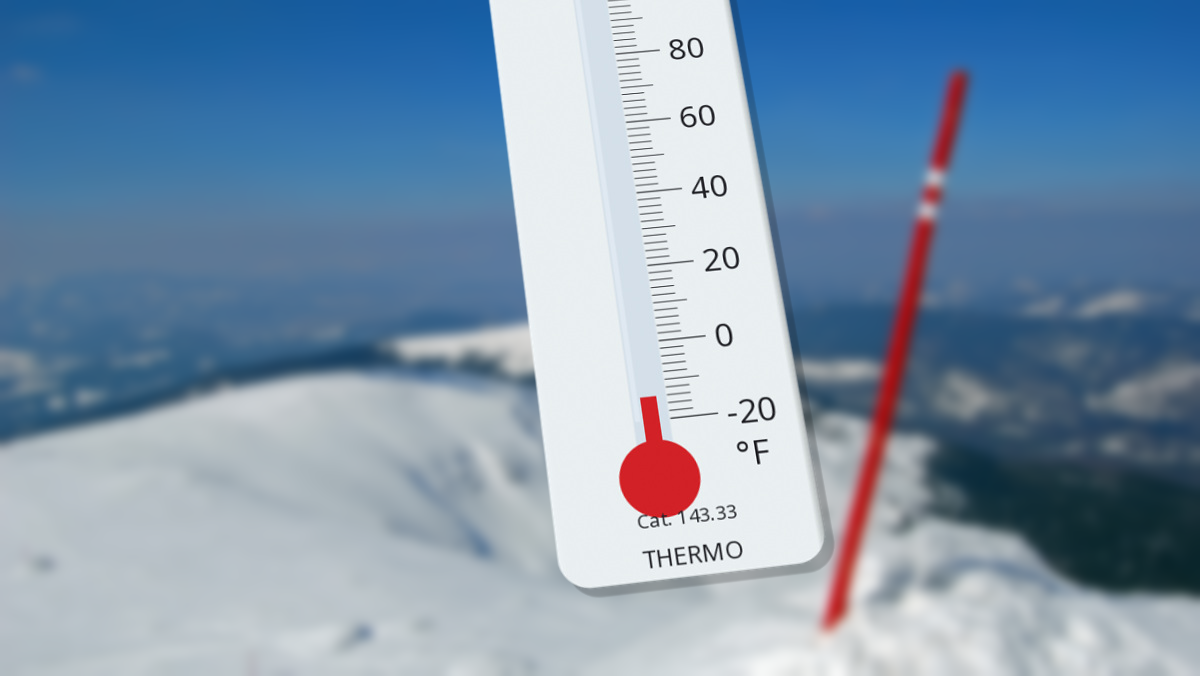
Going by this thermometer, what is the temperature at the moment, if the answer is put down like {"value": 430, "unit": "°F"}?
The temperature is {"value": -14, "unit": "°F"}
